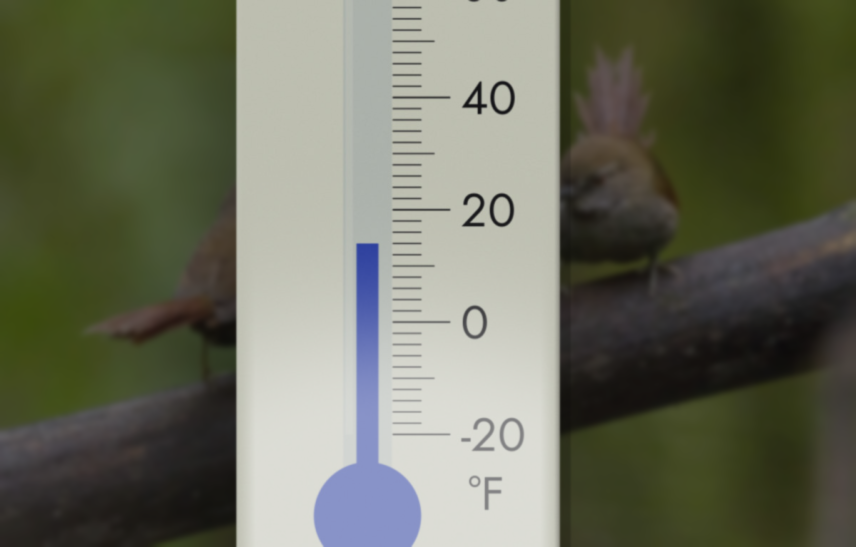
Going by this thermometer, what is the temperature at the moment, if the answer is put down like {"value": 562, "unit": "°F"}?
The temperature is {"value": 14, "unit": "°F"}
